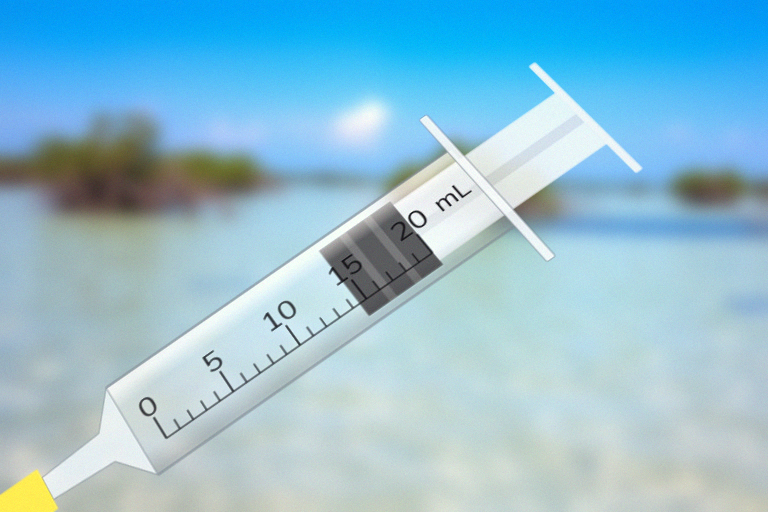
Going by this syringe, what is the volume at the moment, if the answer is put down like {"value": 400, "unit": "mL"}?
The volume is {"value": 14.5, "unit": "mL"}
